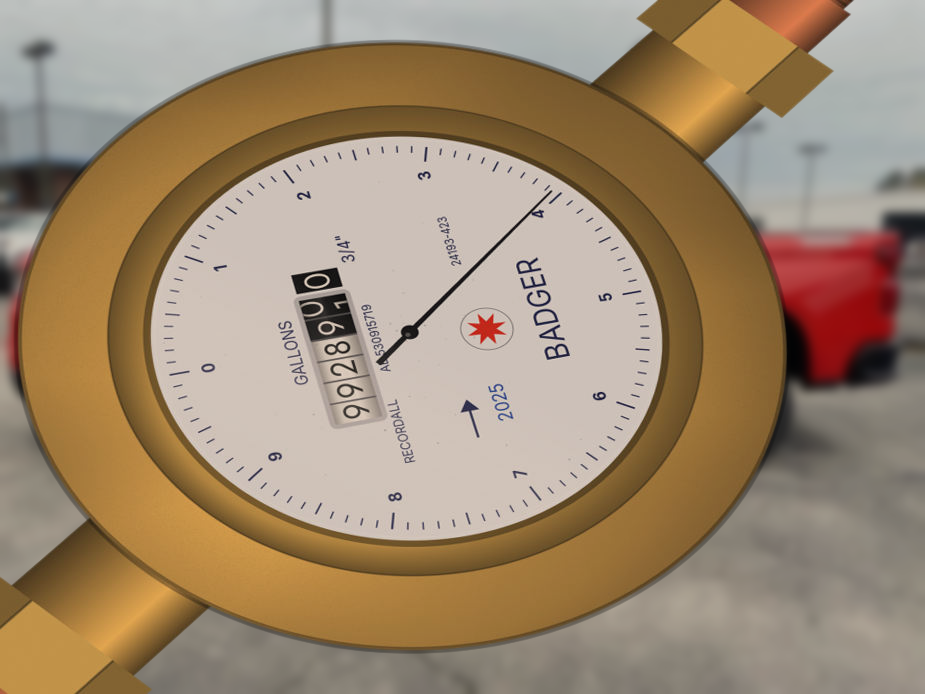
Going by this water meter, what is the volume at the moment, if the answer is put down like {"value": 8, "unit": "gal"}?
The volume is {"value": 9928903.9, "unit": "gal"}
